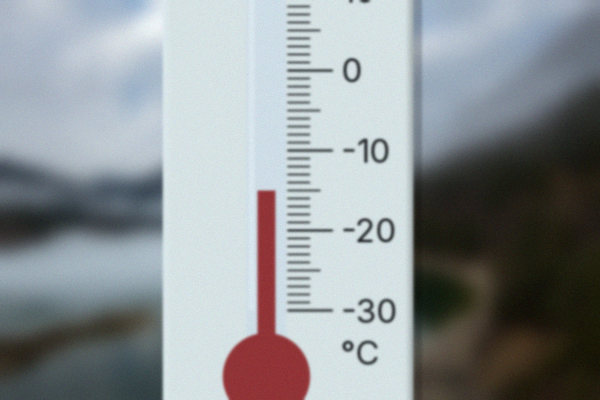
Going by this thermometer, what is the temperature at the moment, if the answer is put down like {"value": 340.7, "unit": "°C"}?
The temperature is {"value": -15, "unit": "°C"}
